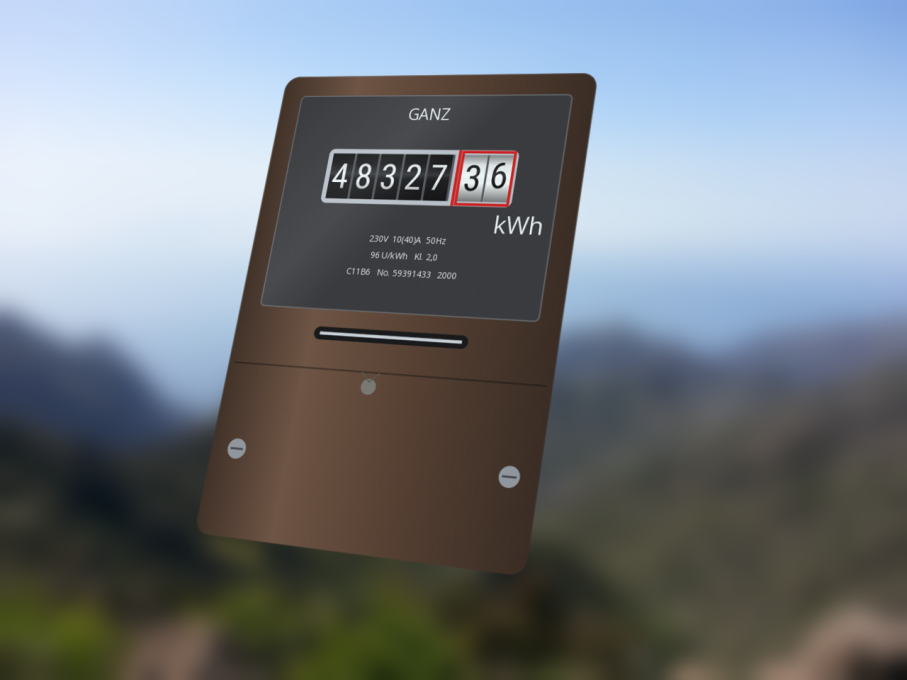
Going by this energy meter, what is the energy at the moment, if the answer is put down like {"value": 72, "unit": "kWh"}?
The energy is {"value": 48327.36, "unit": "kWh"}
